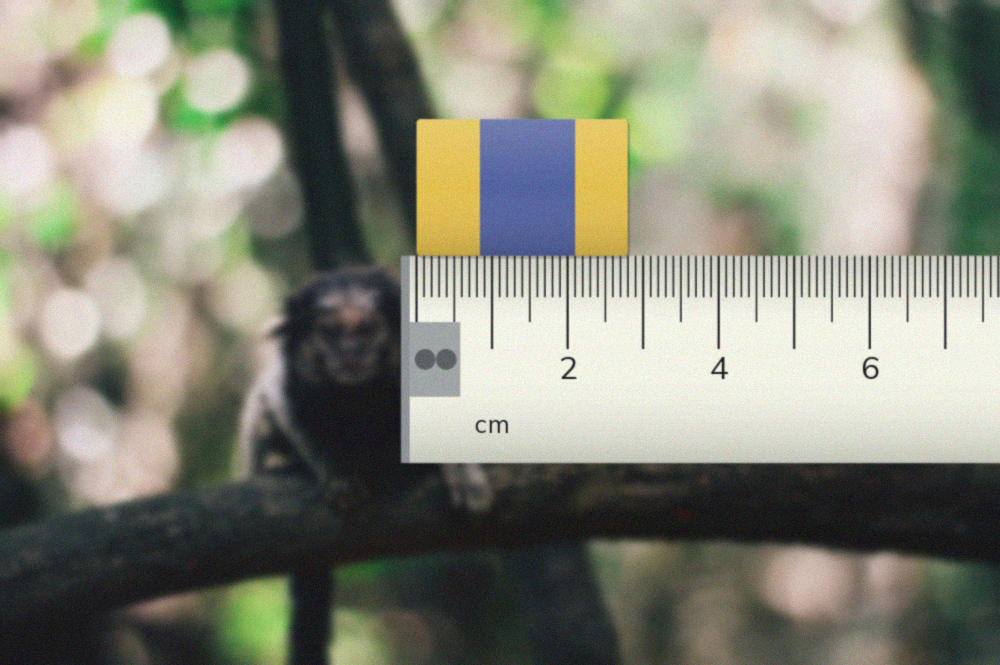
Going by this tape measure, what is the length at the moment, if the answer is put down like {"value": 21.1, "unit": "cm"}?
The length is {"value": 2.8, "unit": "cm"}
